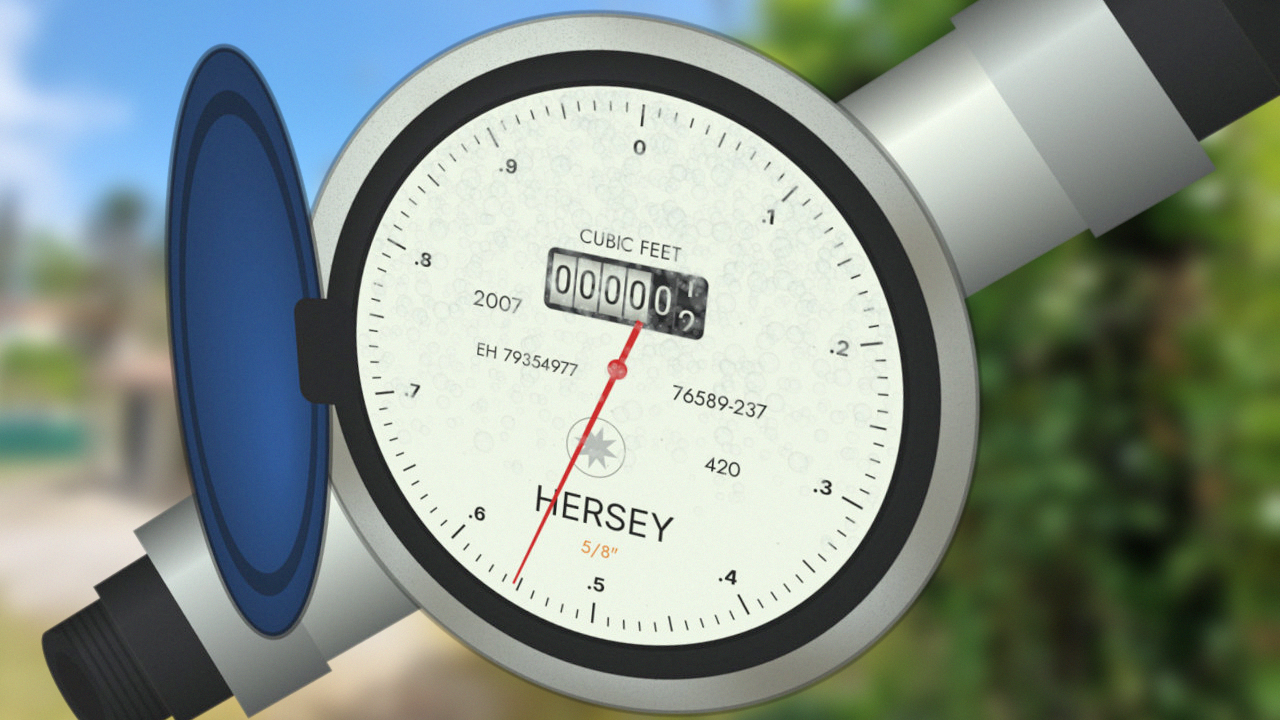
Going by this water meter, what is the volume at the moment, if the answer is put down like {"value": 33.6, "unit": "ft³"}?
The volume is {"value": 1.55, "unit": "ft³"}
